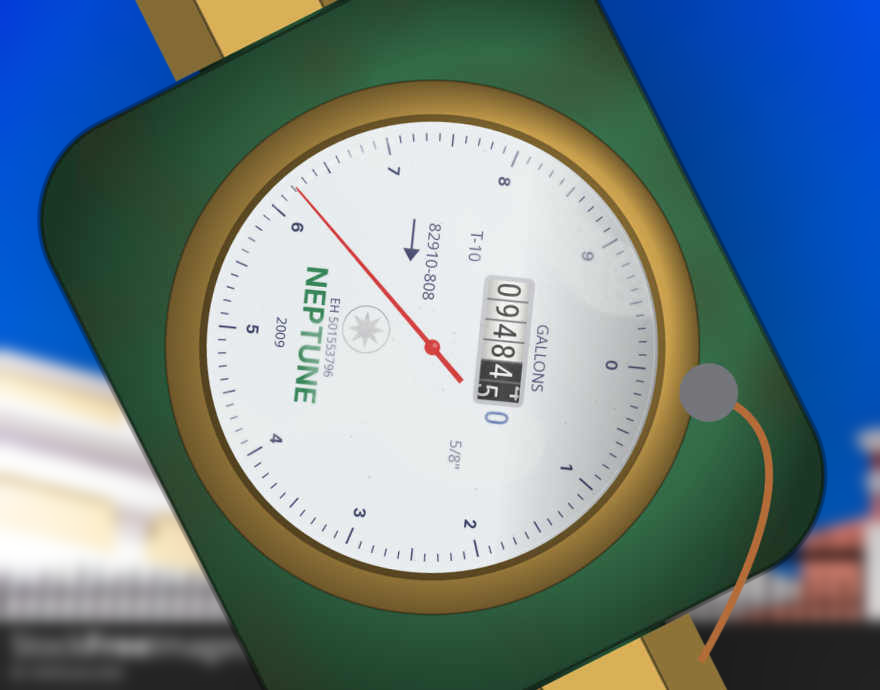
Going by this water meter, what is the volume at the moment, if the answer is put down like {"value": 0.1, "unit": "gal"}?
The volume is {"value": 948446.2, "unit": "gal"}
